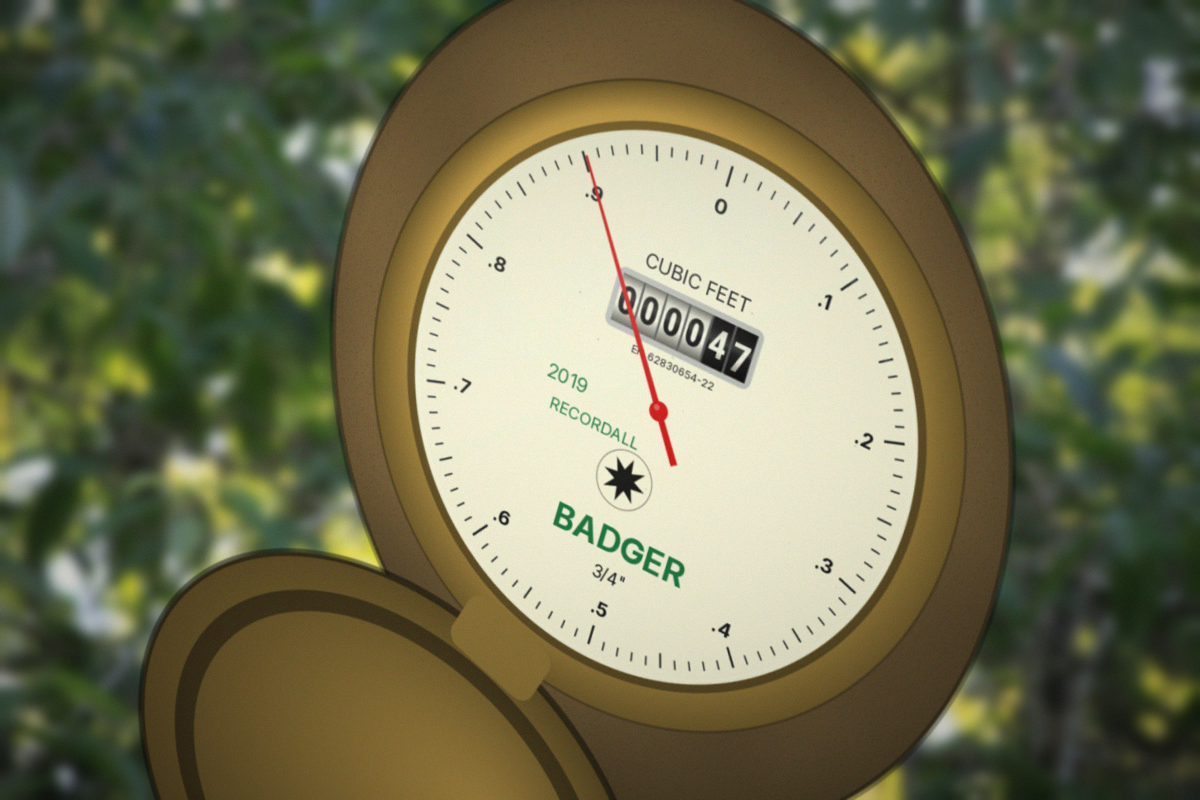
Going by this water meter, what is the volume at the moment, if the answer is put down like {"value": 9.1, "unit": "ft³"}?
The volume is {"value": 46.90, "unit": "ft³"}
